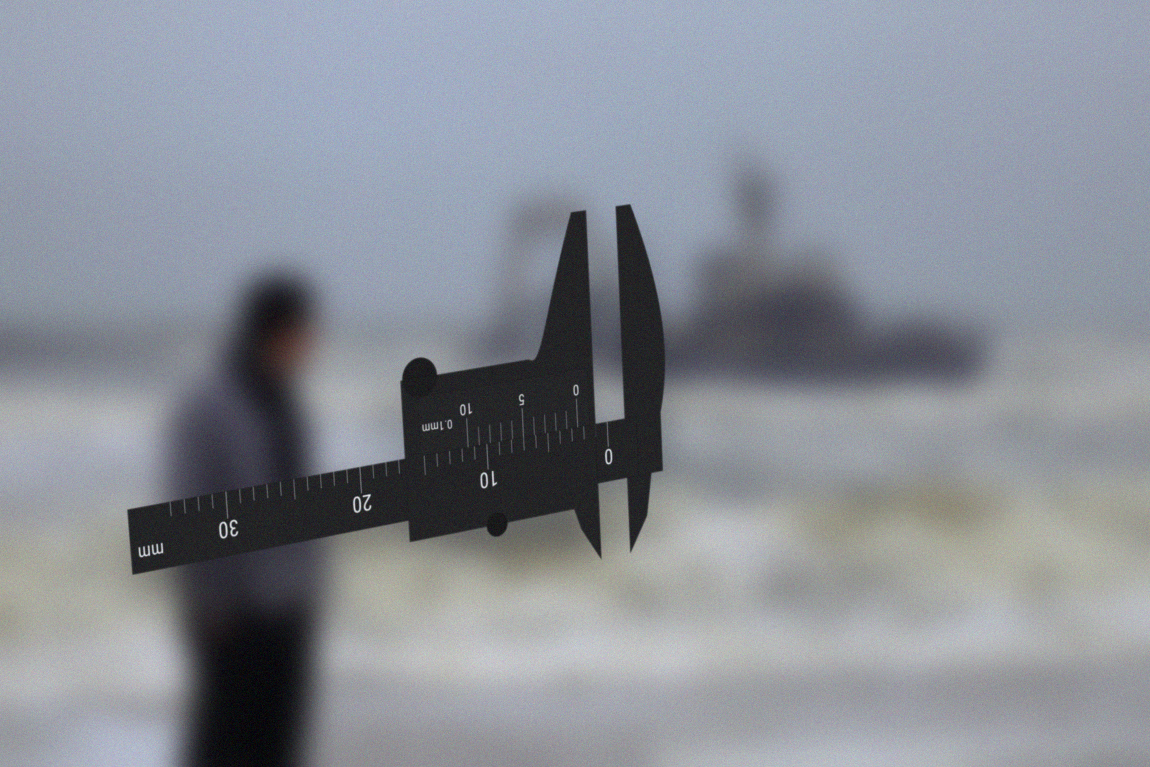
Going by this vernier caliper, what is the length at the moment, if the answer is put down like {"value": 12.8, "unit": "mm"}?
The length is {"value": 2.5, "unit": "mm"}
